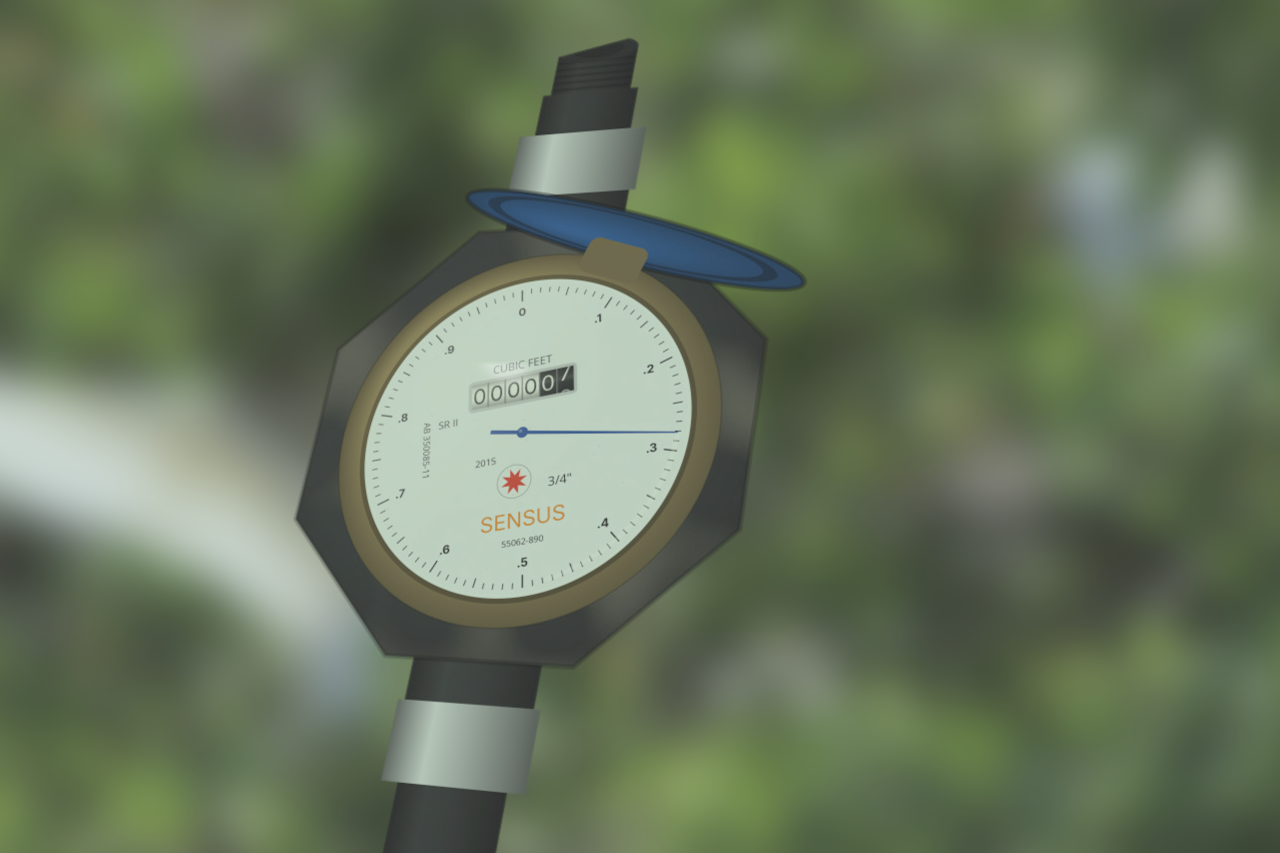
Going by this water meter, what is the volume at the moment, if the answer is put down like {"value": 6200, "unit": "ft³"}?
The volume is {"value": 7.28, "unit": "ft³"}
